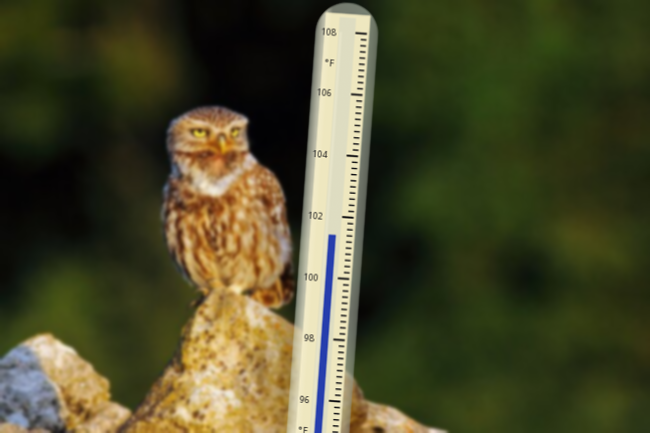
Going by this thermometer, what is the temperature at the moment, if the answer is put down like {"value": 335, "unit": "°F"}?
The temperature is {"value": 101.4, "unit": "°F"}
